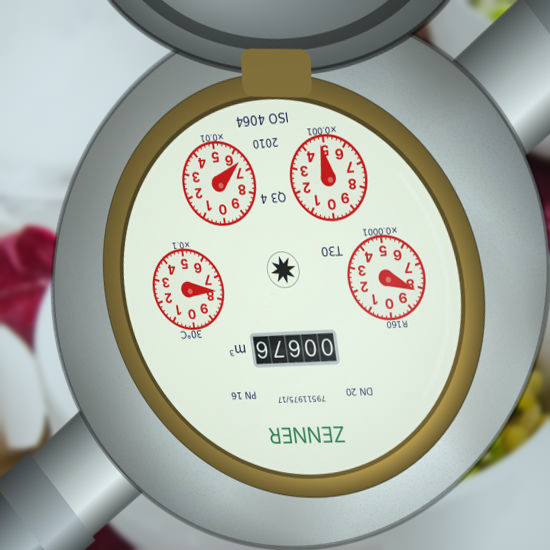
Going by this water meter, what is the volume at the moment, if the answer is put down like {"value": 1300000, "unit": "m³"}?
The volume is {"value": 676.7648, "unit": "m³"}
